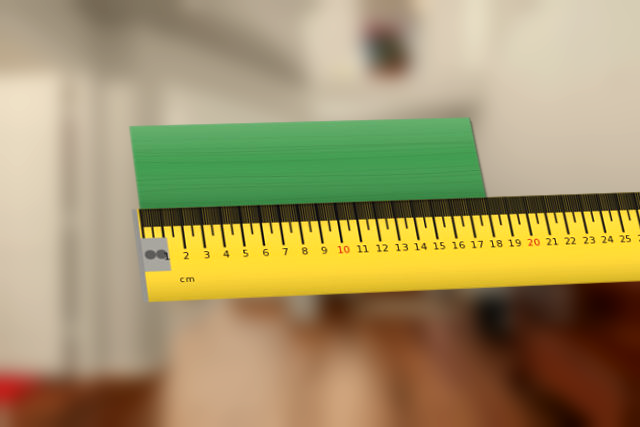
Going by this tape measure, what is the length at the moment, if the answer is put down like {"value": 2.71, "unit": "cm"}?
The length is {"value": 18, "unit": "cm"}
